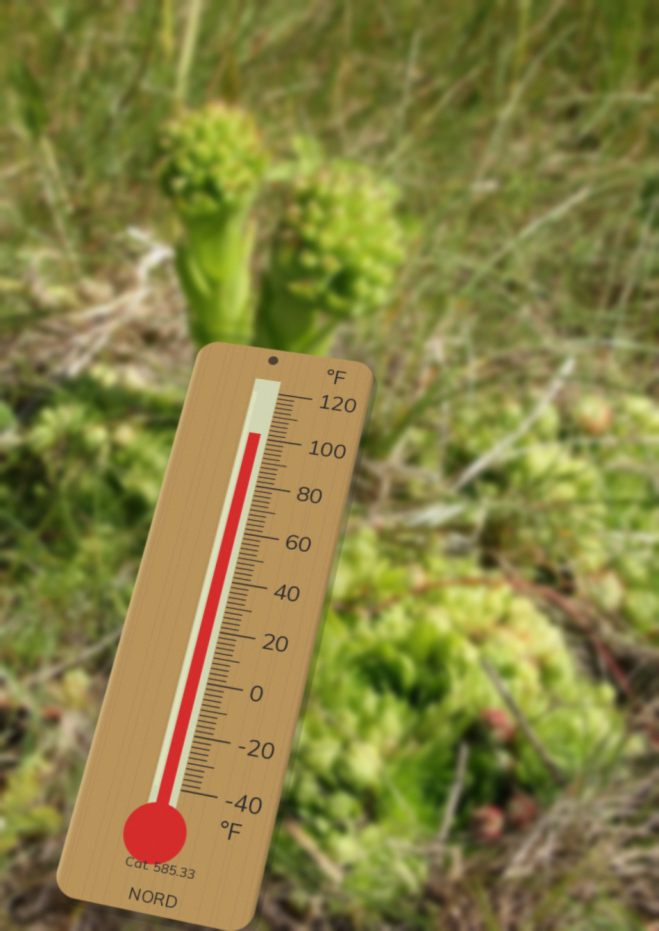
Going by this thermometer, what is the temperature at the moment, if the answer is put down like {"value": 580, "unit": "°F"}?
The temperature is {"value": 102, "unit": "°F"}
